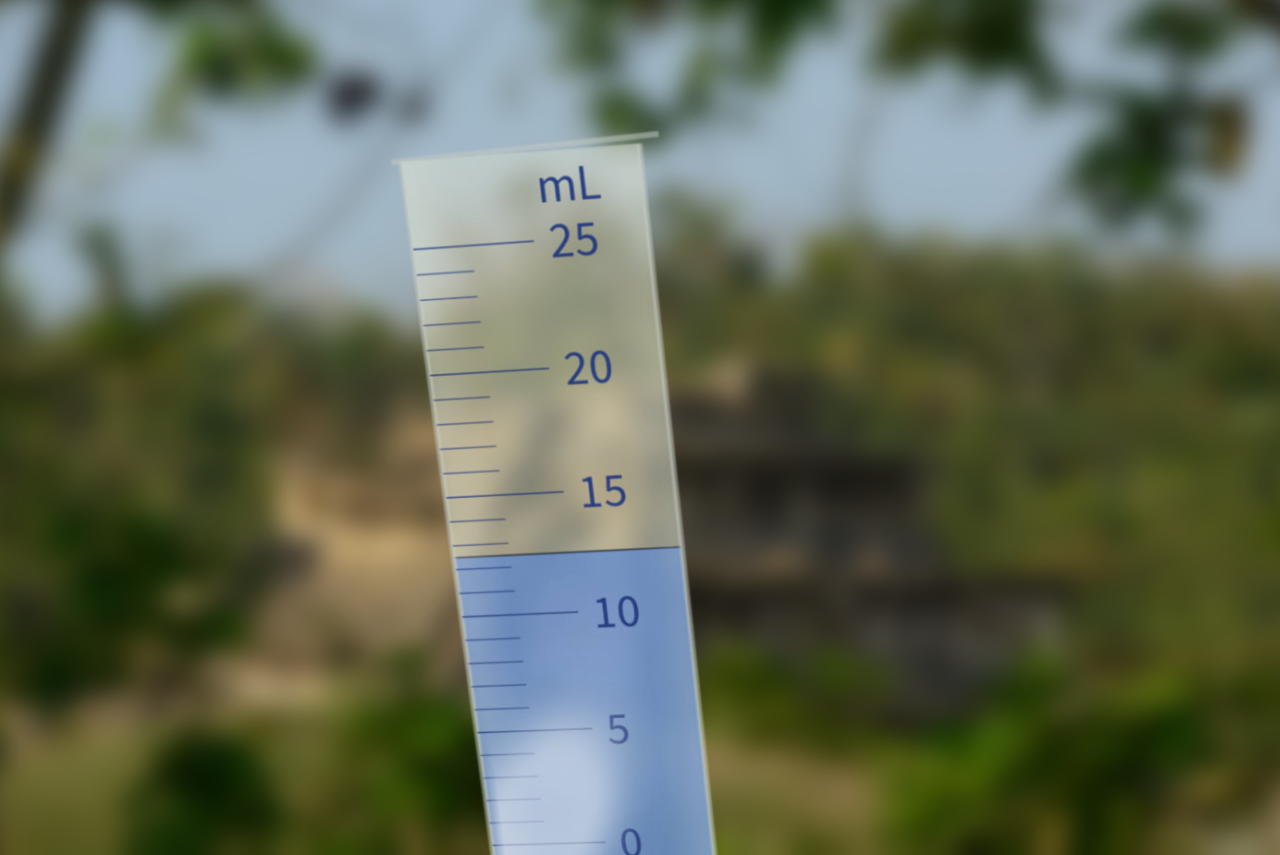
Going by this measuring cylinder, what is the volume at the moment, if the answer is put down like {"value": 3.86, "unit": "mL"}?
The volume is {"value": 12.5, "unit": "mL"}
